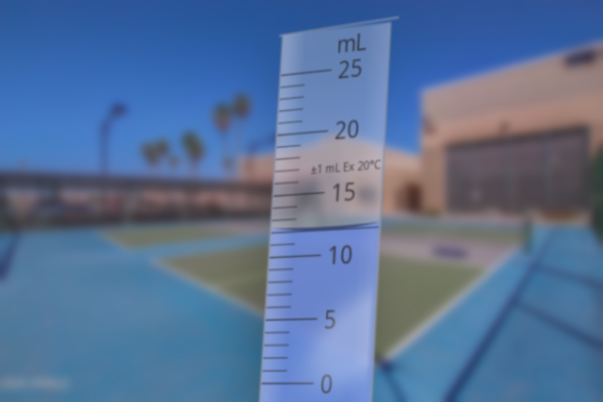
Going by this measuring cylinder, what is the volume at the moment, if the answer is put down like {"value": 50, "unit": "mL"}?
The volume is {"value": 12, "unit": "mL"}
